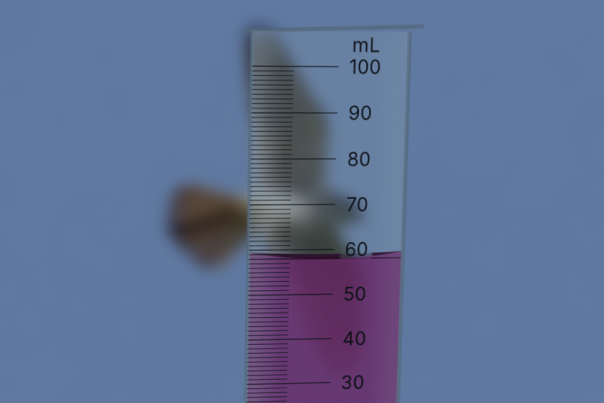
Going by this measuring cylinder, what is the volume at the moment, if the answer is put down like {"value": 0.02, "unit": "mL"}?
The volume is {"value": 58, "unit": "mL"}
